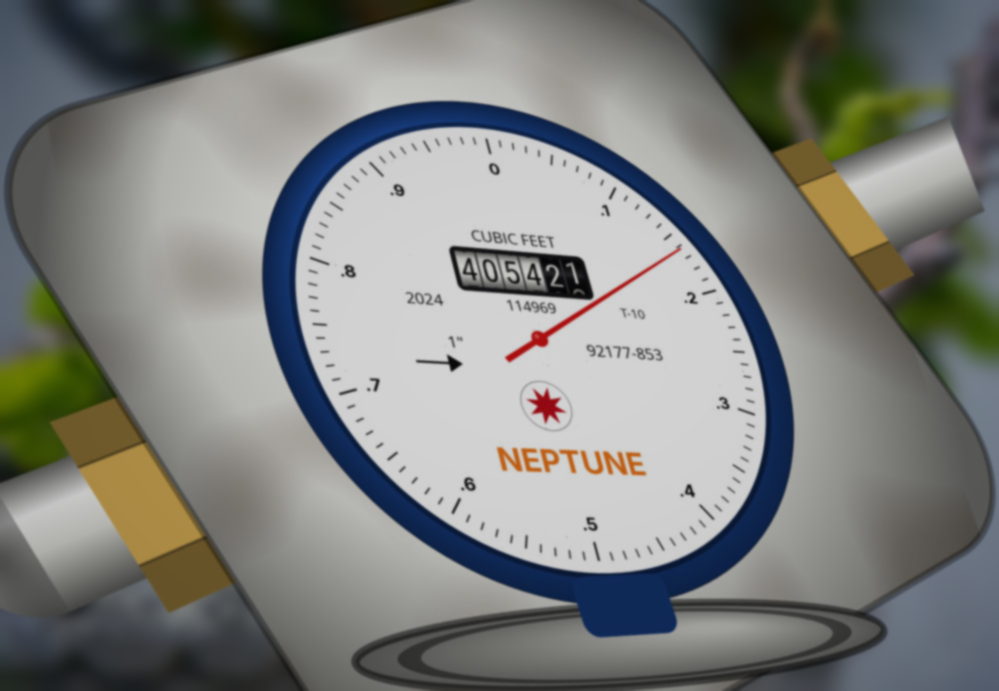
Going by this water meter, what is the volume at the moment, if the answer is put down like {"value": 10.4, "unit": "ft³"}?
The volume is {"value": 405421.16, "unit": "ft³"}
